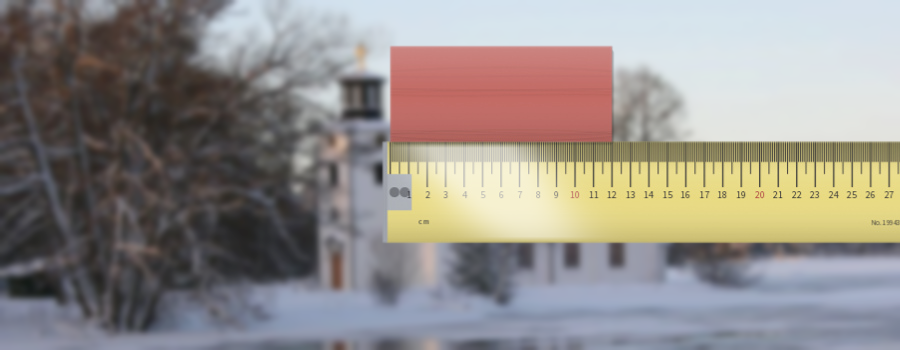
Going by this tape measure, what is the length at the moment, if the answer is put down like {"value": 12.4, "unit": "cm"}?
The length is {"value": 12, "unit": "cm"}
